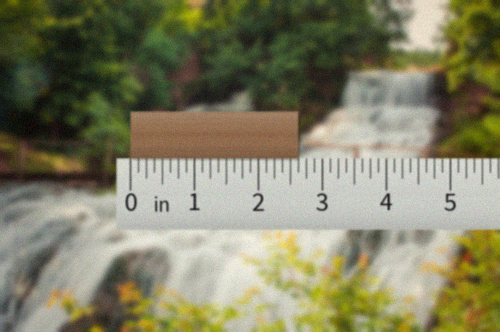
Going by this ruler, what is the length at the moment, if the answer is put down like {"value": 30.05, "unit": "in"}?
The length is {"value": 2.625, "unit": "in"}
